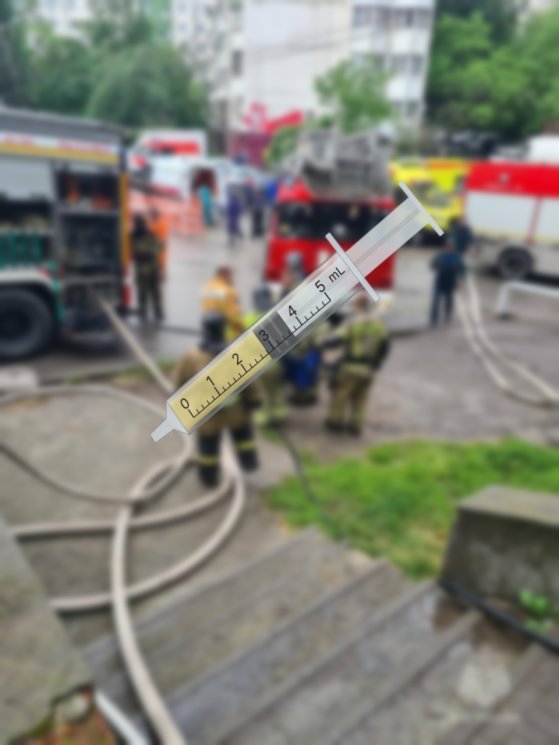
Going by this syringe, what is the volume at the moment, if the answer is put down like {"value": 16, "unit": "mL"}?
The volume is {"value": 2.8, "unit": "mL"}
